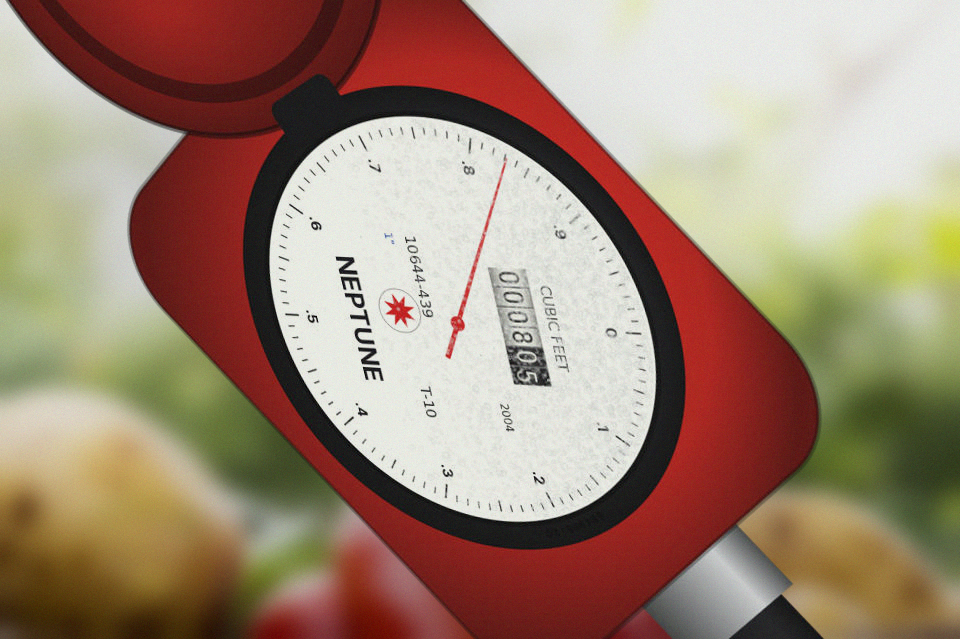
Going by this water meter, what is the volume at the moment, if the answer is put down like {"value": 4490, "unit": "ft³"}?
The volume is {"value": 804.83, "unit": "ft³"}
